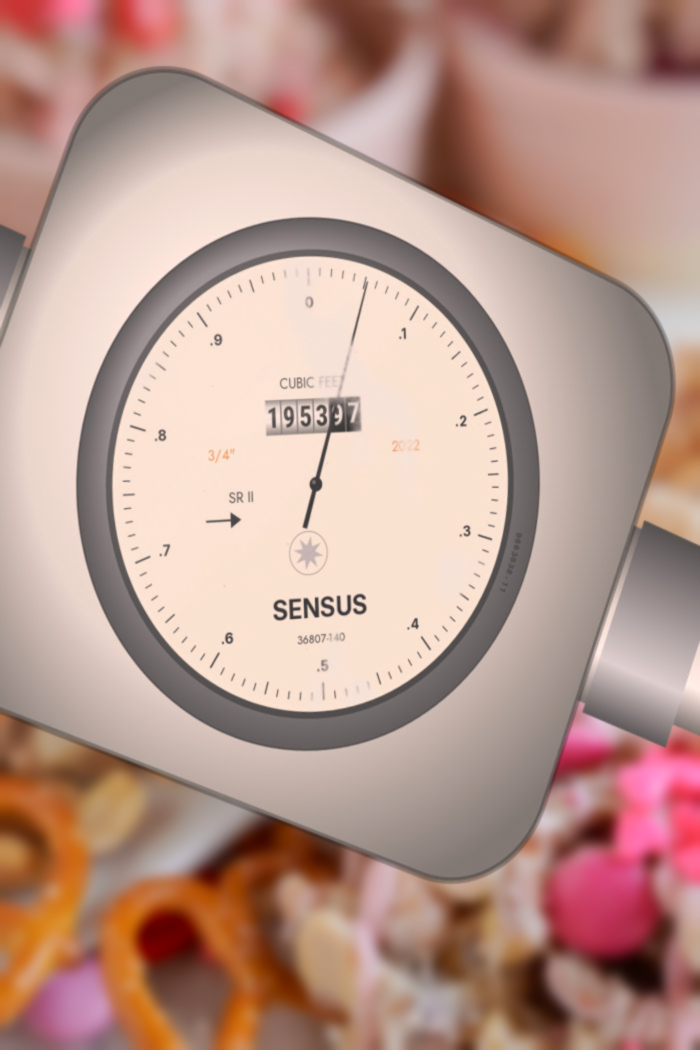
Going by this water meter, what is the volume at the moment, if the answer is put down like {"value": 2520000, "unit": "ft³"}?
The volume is {"value": 195397.05, "unit": "ft³"}
